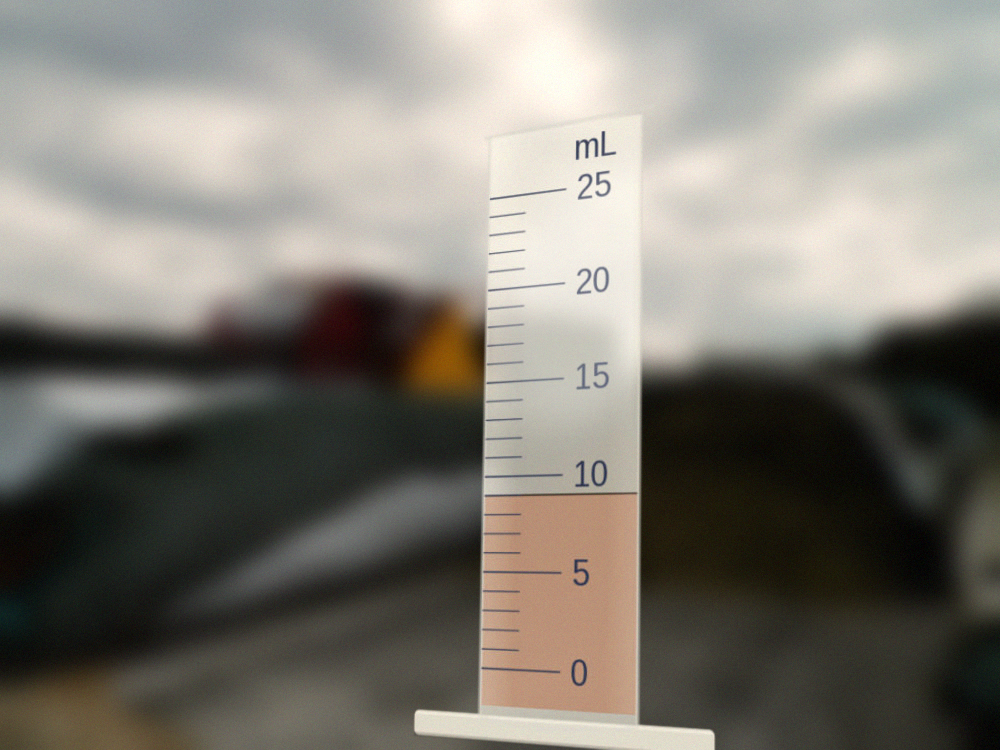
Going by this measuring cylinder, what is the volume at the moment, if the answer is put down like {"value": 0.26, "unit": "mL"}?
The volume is {"value": 9, "unit": "mL"}
